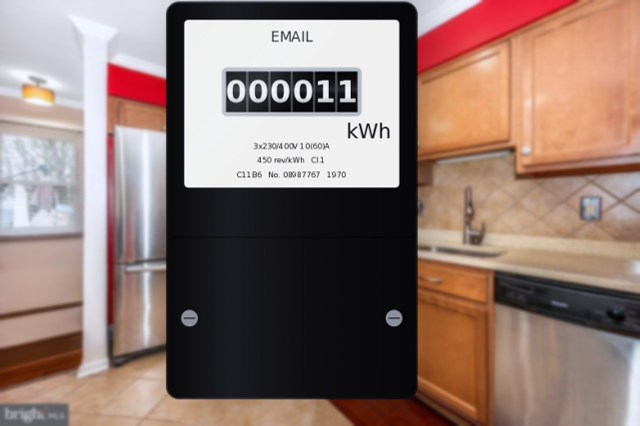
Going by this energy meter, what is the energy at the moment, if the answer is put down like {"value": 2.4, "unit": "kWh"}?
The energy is {"value": 11, "unit": "kWh"}
